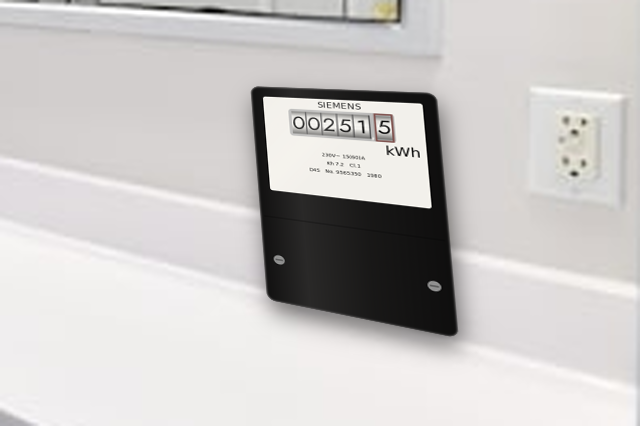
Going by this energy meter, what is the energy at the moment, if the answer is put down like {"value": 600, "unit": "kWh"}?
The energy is {"value": 251.5, "unit": "kWh"}
